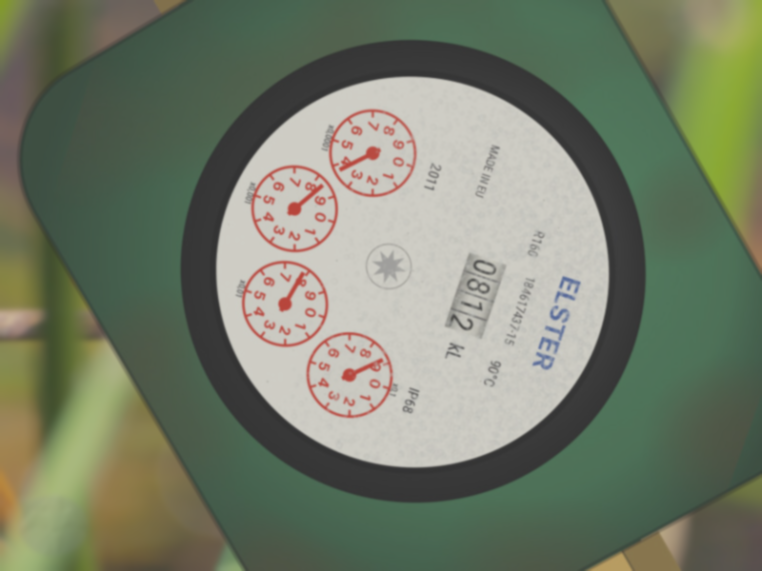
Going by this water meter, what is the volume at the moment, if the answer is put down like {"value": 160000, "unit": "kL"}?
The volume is {"value": 811.8783, "unit": "kL"}
